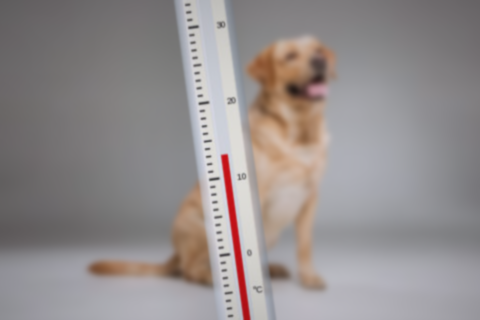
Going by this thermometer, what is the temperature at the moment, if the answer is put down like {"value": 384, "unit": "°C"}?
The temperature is {"value": 13, "unit": "°C"}
